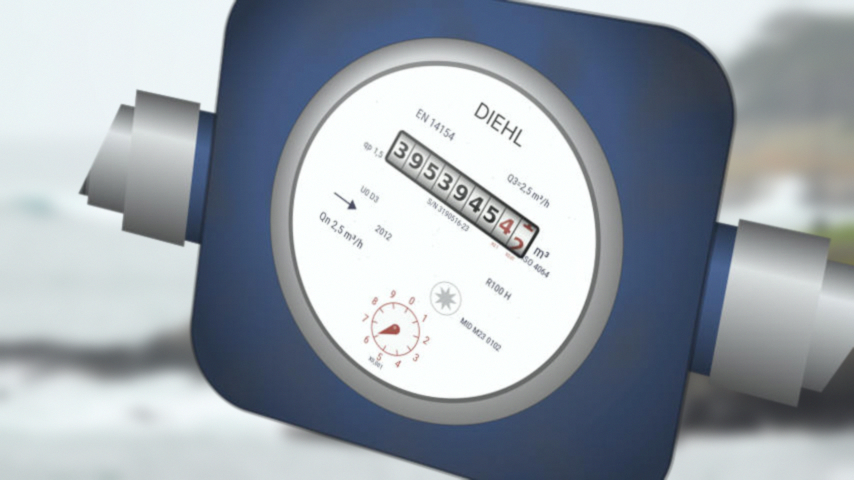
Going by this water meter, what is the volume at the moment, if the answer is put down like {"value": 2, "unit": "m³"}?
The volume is {"value": 3953945.416, "unit": "m³"}
